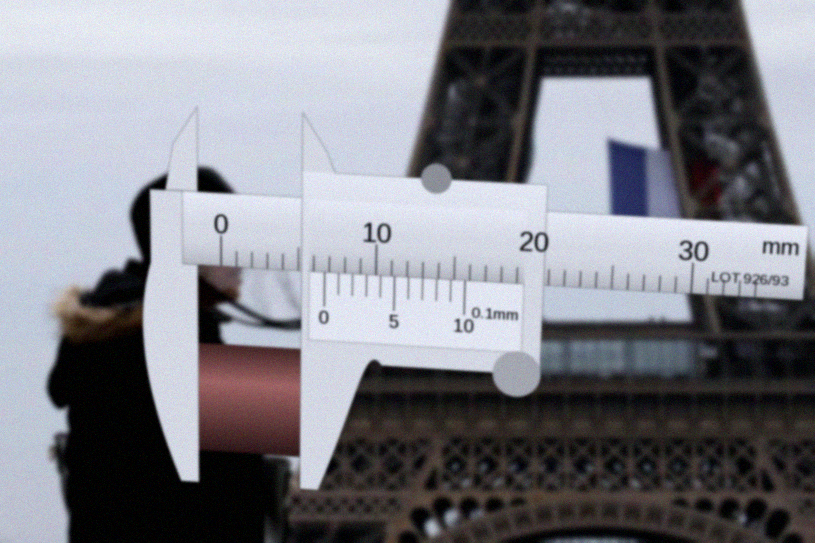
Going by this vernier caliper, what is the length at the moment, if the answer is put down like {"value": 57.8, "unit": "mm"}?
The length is {"value": 6.7, "unit": "mm"}
